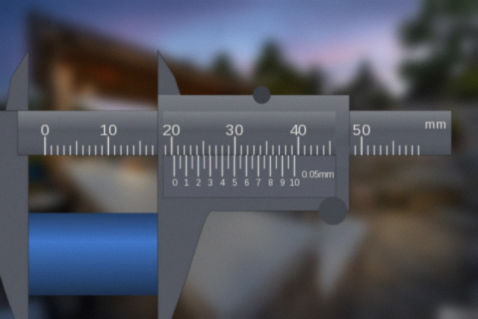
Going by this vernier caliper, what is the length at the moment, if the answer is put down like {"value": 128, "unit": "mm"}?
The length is {"value": 20.4, "unit": "mm"}
